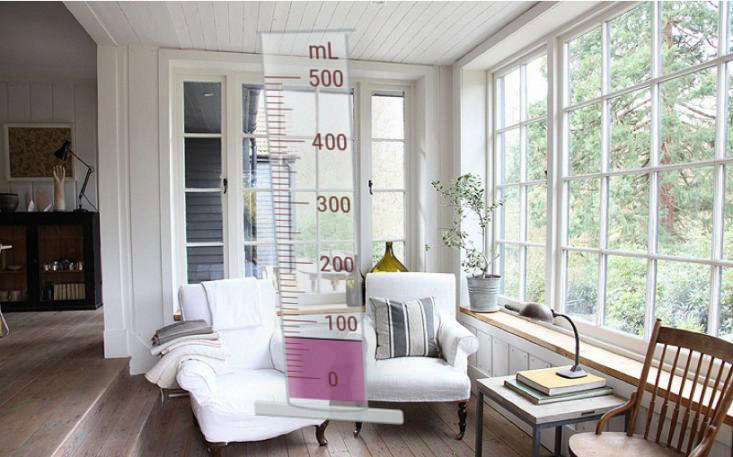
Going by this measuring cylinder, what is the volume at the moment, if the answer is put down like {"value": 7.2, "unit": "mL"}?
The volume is {"value": 70, "unit": "mL"}
